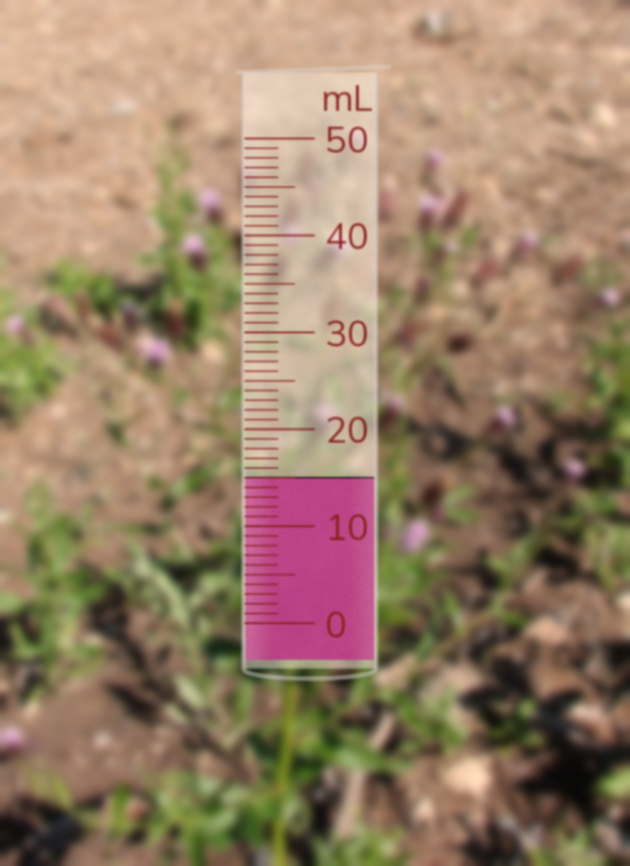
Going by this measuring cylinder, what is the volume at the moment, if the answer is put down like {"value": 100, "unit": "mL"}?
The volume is {"value": 15, "unit": "mL"}
